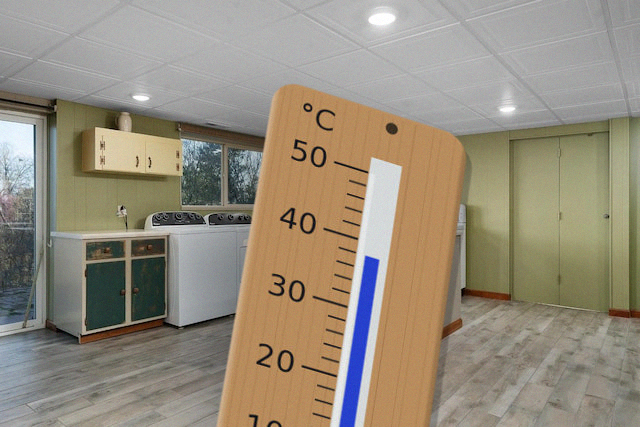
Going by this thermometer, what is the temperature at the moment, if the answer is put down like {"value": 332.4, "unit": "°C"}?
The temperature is {"value": 38, "unit": "°C"}
